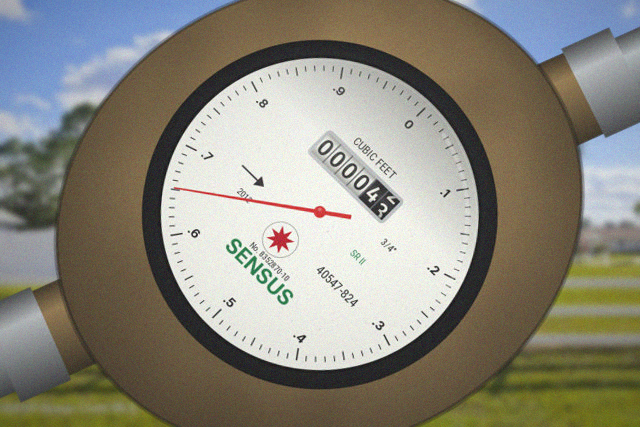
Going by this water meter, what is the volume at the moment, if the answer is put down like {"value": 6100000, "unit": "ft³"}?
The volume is {"value": 42.65, "unit": "ft³"}
